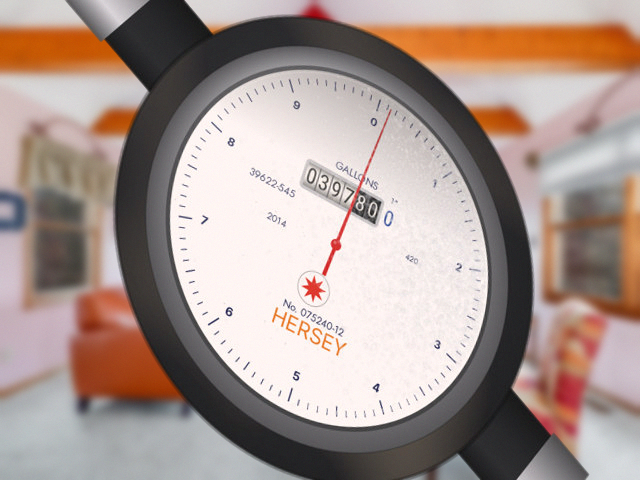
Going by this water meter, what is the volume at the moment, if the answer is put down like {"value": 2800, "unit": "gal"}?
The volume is {"value": 397800.1, "unit": "gal"}
